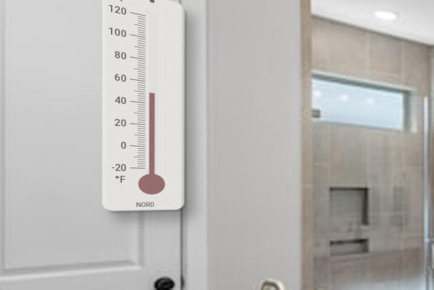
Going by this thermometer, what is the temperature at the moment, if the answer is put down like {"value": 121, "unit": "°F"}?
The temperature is {"value": 50, "unit": "°F"}
